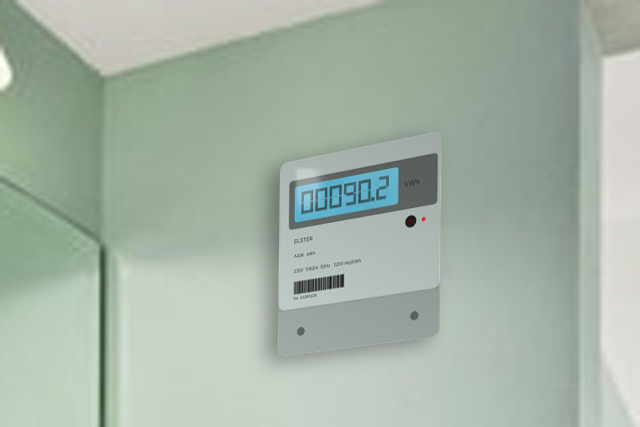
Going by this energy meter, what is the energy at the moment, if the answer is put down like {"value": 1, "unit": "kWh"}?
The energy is {"value": 90.2, "unit": "kWh"}
